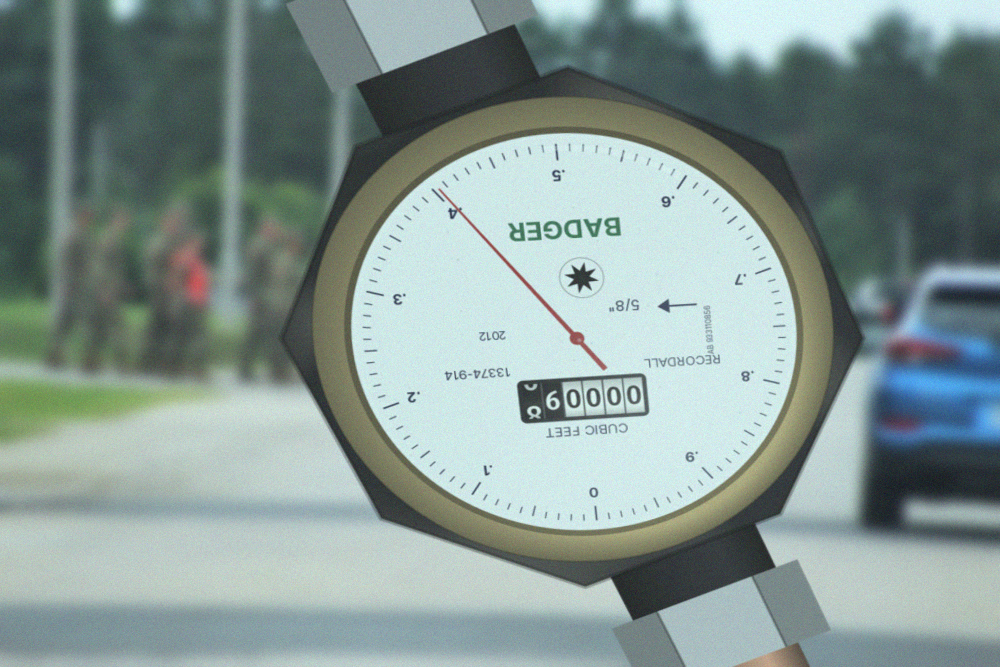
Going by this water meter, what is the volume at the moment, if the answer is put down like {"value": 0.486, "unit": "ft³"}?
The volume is {"value": 98.40, "unit": "ft³"}
